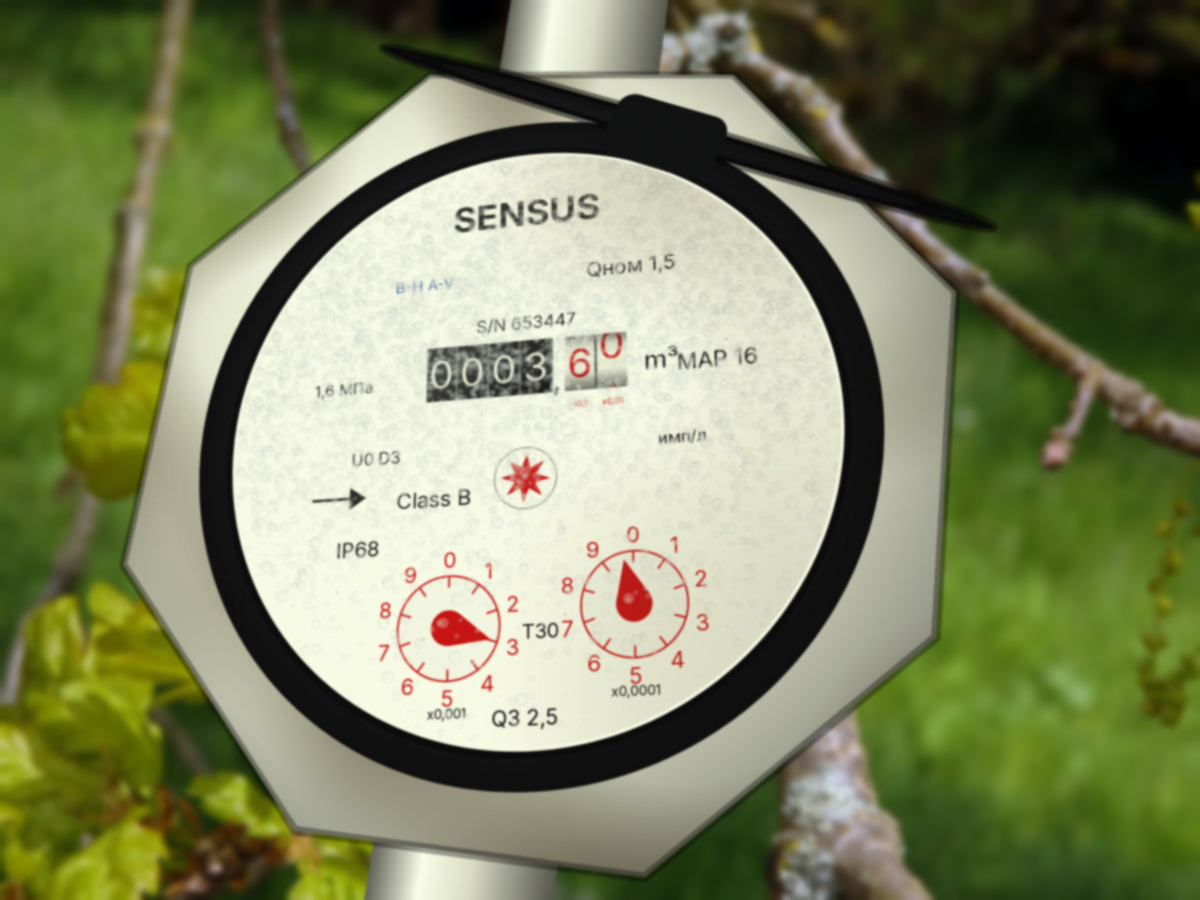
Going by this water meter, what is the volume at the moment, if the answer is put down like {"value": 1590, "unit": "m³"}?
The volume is {"value": 3.6029, "unit": "m³"}
